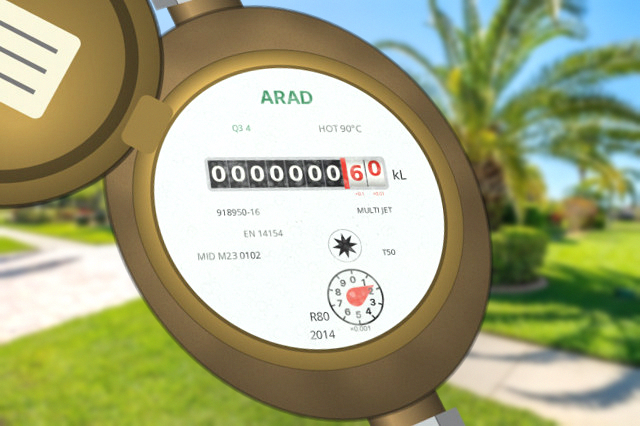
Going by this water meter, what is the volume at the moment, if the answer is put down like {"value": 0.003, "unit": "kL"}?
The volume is {"value": 0.601, "unit": "kL"}
